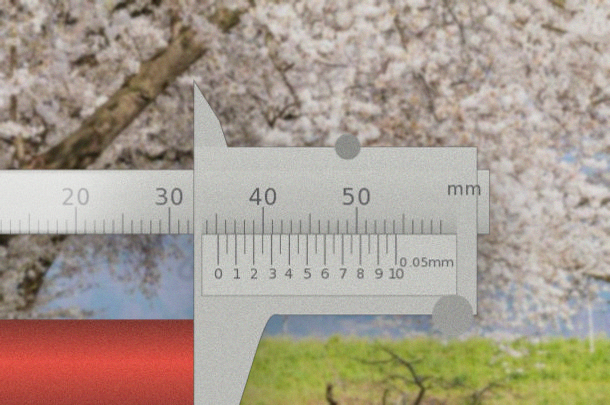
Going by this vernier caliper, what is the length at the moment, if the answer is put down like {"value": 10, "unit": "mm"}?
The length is {"value": 35.2, "unit": "mm"}
